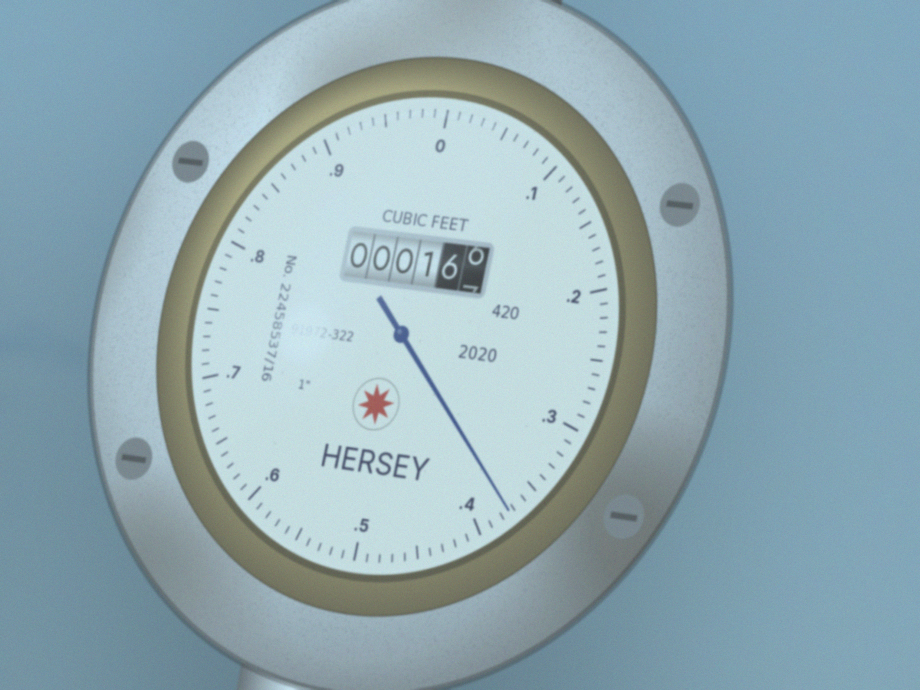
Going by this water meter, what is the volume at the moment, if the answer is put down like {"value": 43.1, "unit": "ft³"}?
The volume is {"value": 166.37, "unit": "ft³"}
